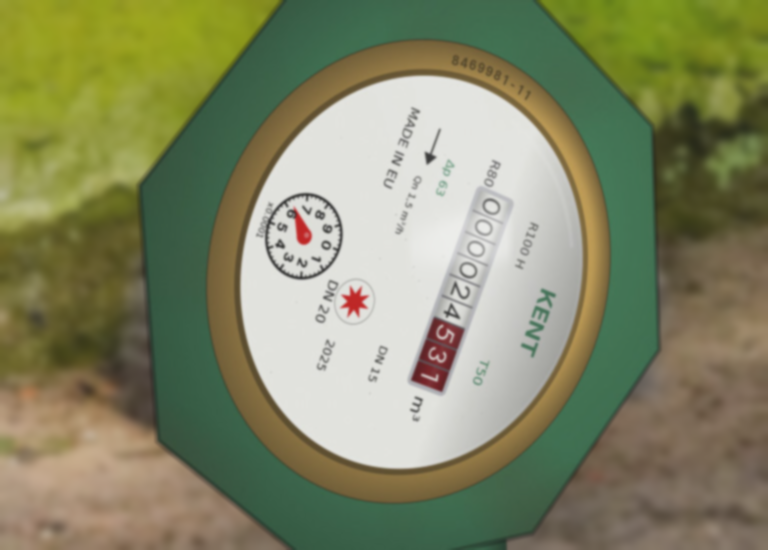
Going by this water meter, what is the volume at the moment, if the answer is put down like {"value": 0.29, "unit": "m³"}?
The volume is {"value": 24.5316, "unit": "m³"}
